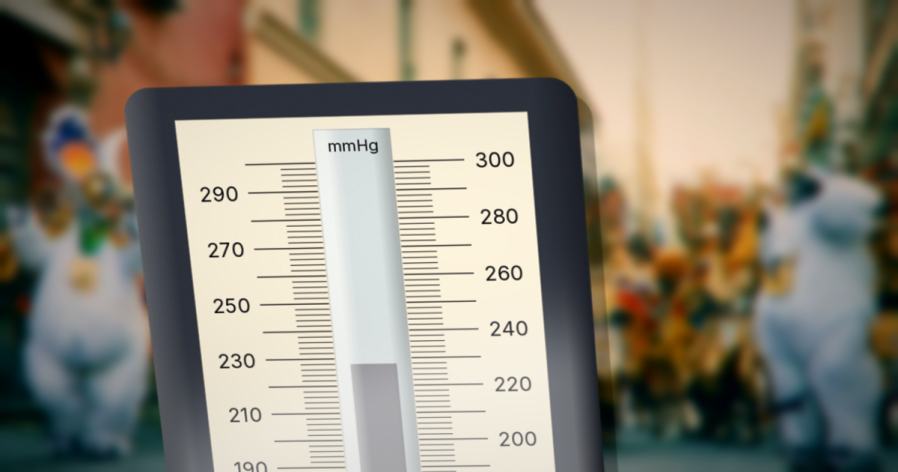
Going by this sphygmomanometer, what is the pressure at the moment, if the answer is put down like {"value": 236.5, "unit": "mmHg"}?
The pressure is {"value": 228, "unit": "mmHg"}
